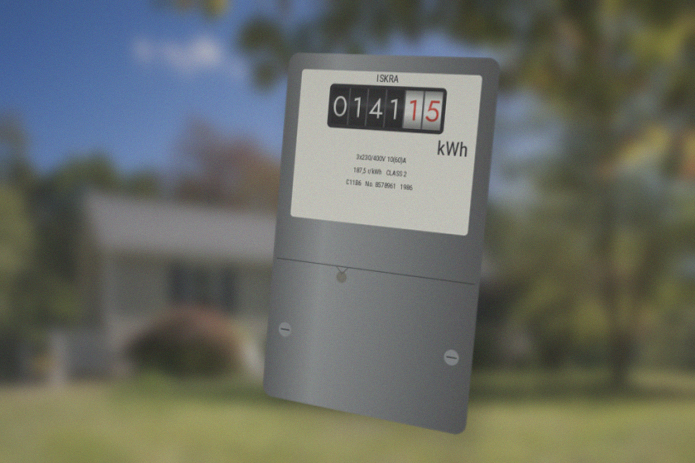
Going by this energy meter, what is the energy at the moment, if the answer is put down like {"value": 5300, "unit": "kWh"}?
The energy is {"value": 141.15, "unit": "kWh"}
